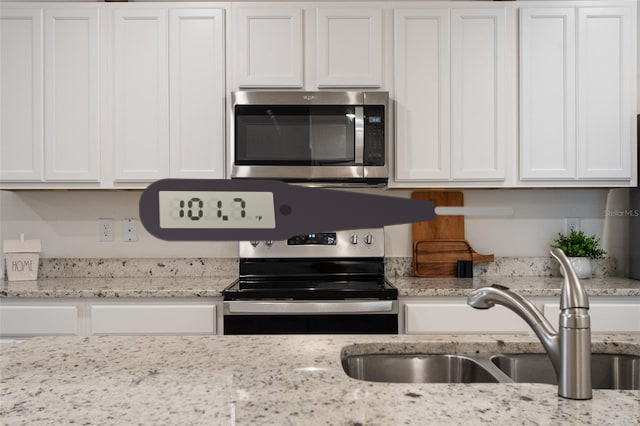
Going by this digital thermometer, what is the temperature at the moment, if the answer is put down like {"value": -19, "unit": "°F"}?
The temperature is {"value": 101.7, "unit": "°F"}
